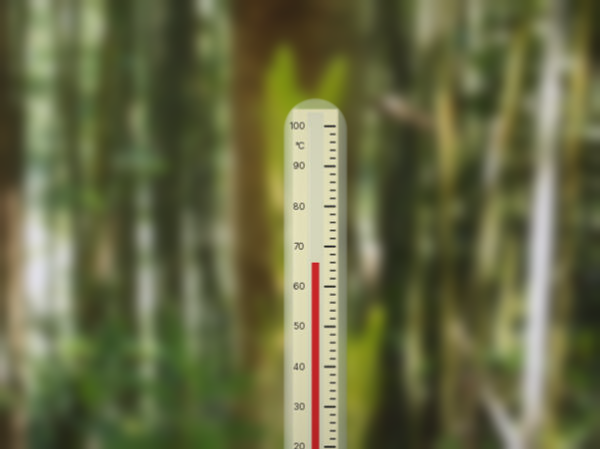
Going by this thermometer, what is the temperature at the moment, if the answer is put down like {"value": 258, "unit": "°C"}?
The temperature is {"value": 66, "unit": "°C"}
